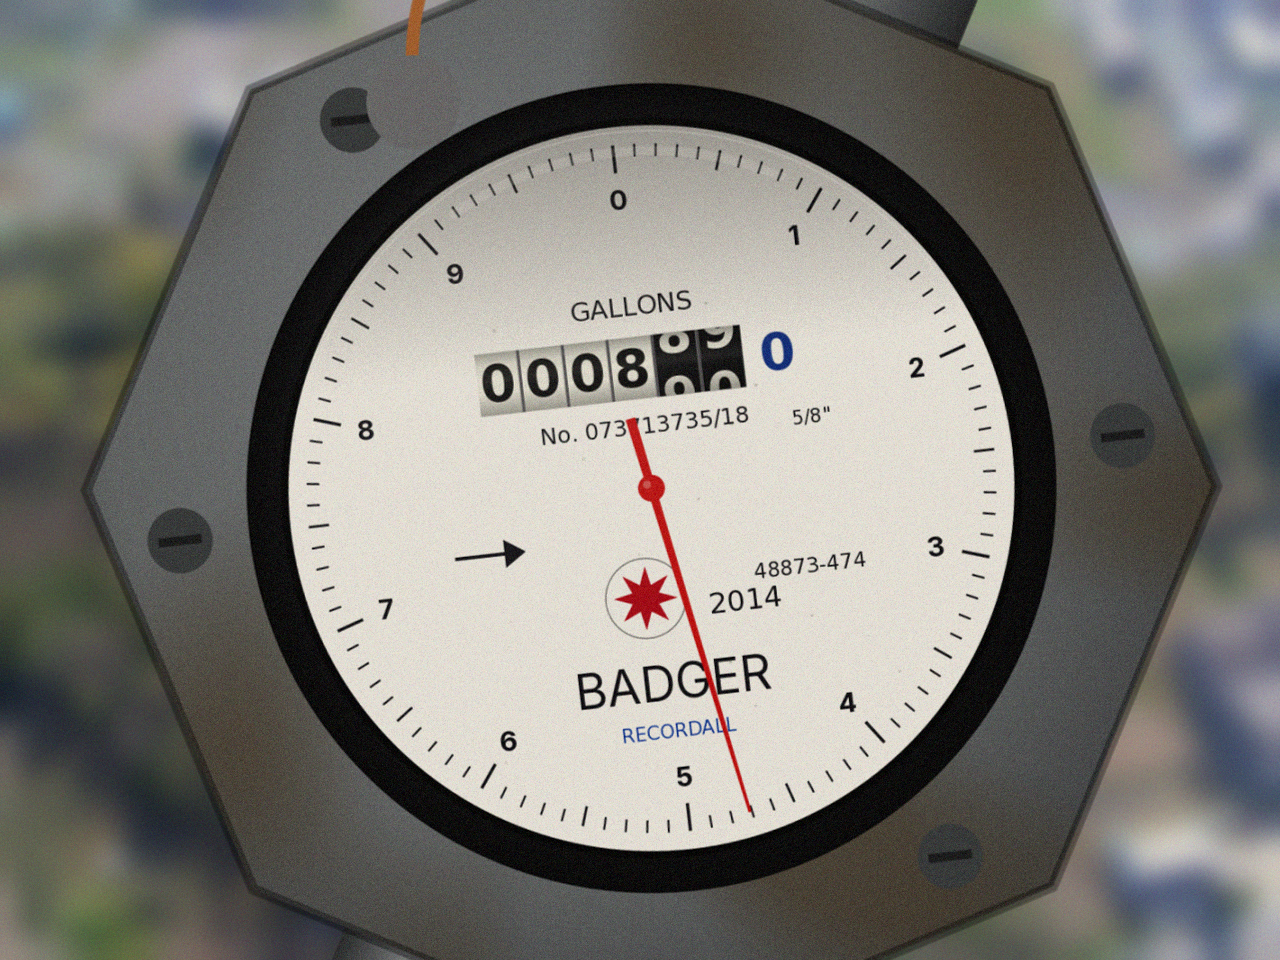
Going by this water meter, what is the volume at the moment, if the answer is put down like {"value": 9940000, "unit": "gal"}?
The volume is {"value": 8894.7, "unit": "gal"}
